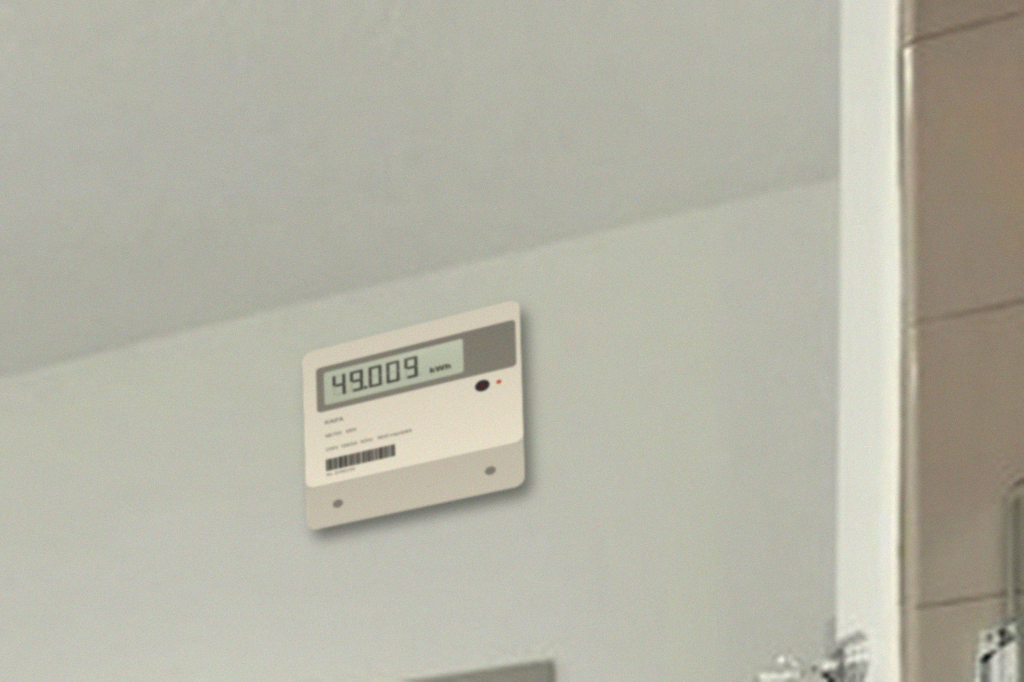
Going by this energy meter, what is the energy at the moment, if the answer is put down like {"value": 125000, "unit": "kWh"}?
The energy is {"value": 49.009, "unit": "kWh"}
